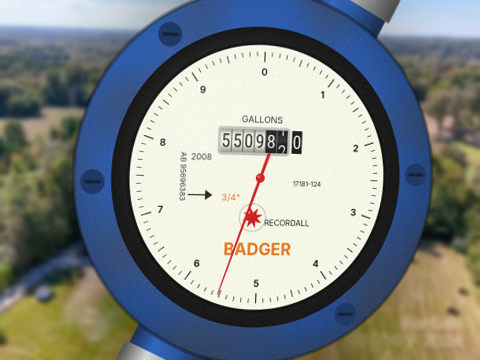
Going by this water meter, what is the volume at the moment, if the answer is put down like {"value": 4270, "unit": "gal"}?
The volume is {"value": 5509815.5, "unit": "gal"}
